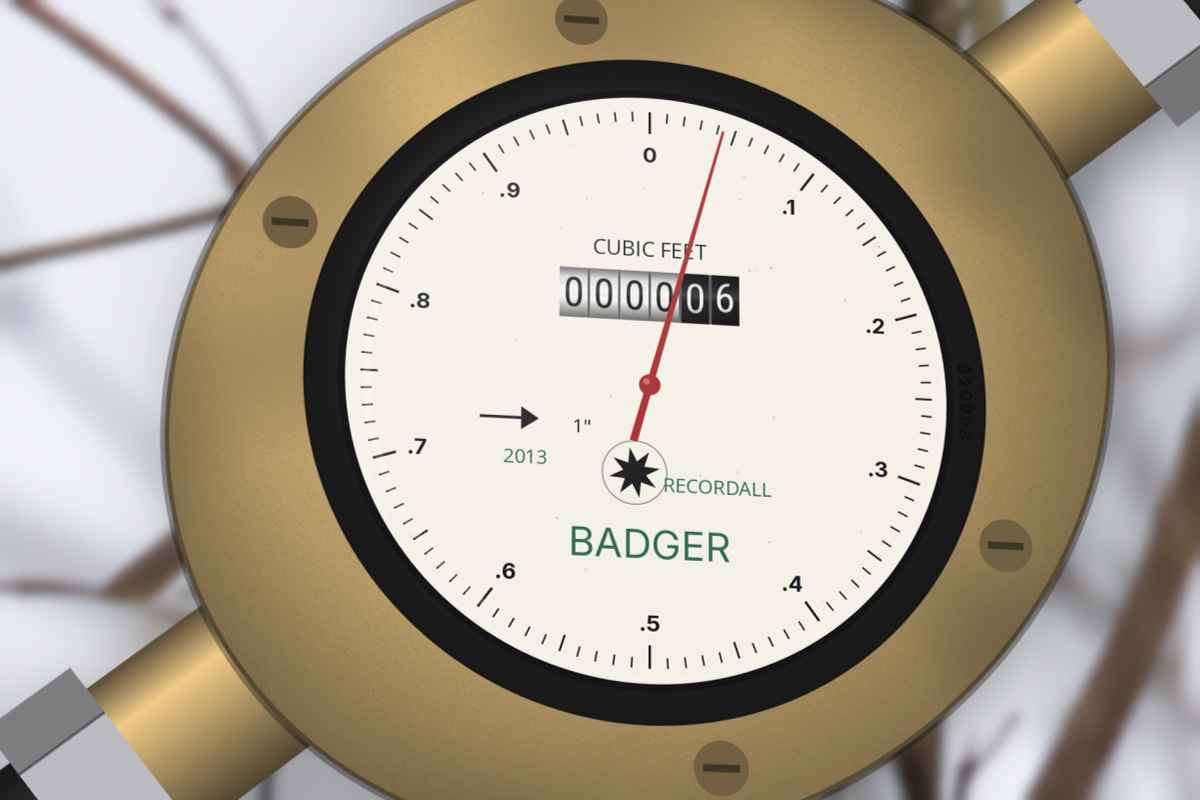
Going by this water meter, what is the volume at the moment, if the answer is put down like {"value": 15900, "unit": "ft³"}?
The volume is {"value": 6.04, "unit": "ft³"}
